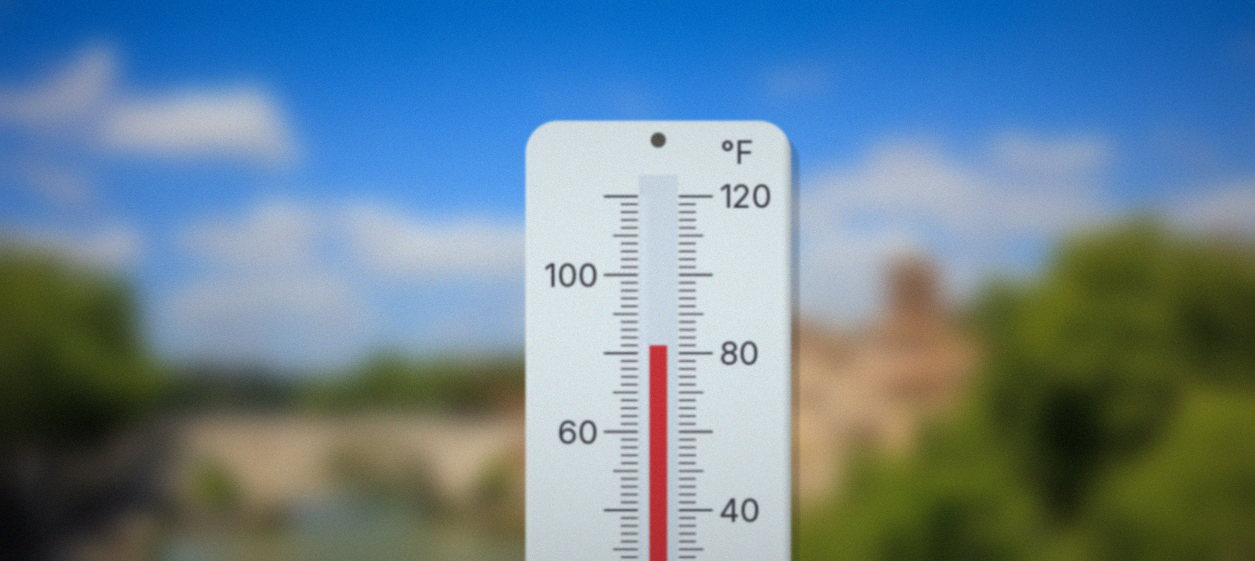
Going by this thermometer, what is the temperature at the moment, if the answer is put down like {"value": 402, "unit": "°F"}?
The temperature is {"value": 82, "unit": "°F"}
